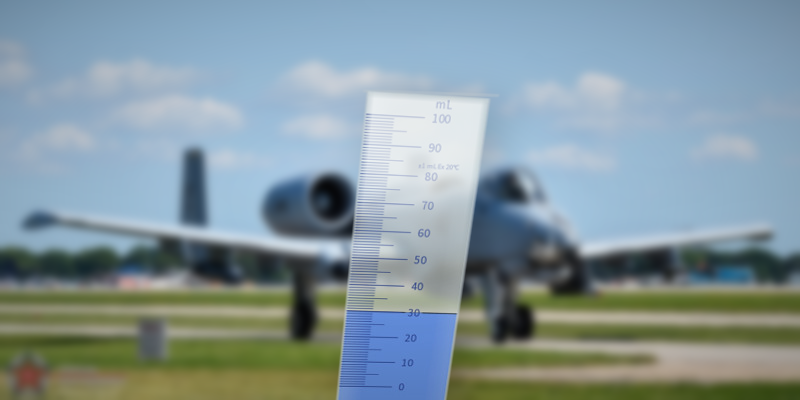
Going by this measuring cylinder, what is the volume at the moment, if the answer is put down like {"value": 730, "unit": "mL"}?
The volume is {"value": 30, "unit": "mL"}
